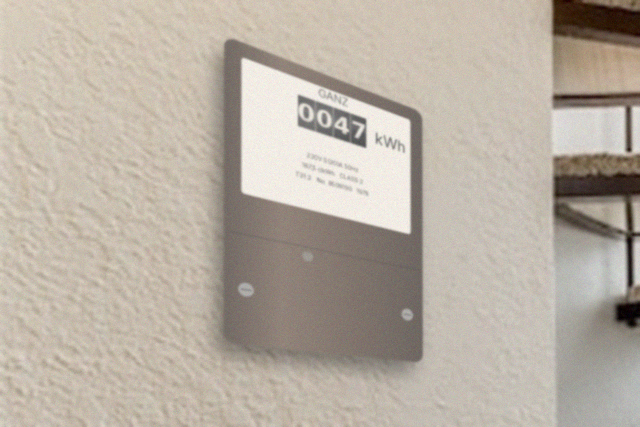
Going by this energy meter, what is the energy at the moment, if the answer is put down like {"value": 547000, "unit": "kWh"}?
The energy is {"value": 47, "unit": "kWh"}
